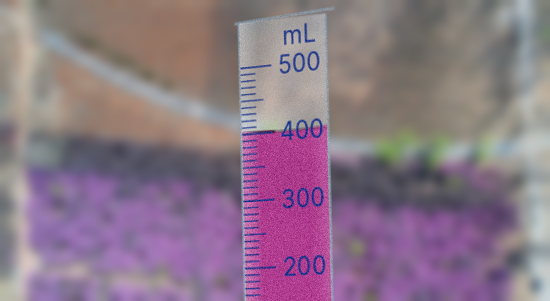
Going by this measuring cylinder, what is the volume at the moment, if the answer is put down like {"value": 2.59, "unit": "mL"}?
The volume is {"value": 400, "unit": "mL"}
